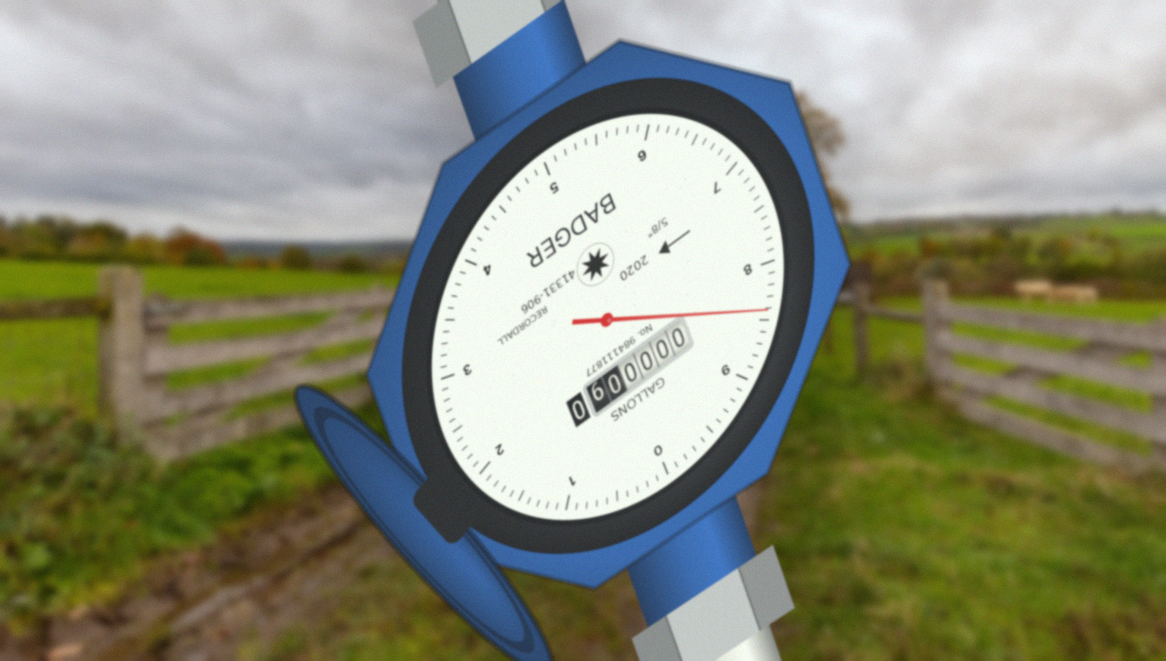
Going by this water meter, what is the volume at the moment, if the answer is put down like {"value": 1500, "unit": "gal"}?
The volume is {"value": 88.4, "unit": "gal"}
